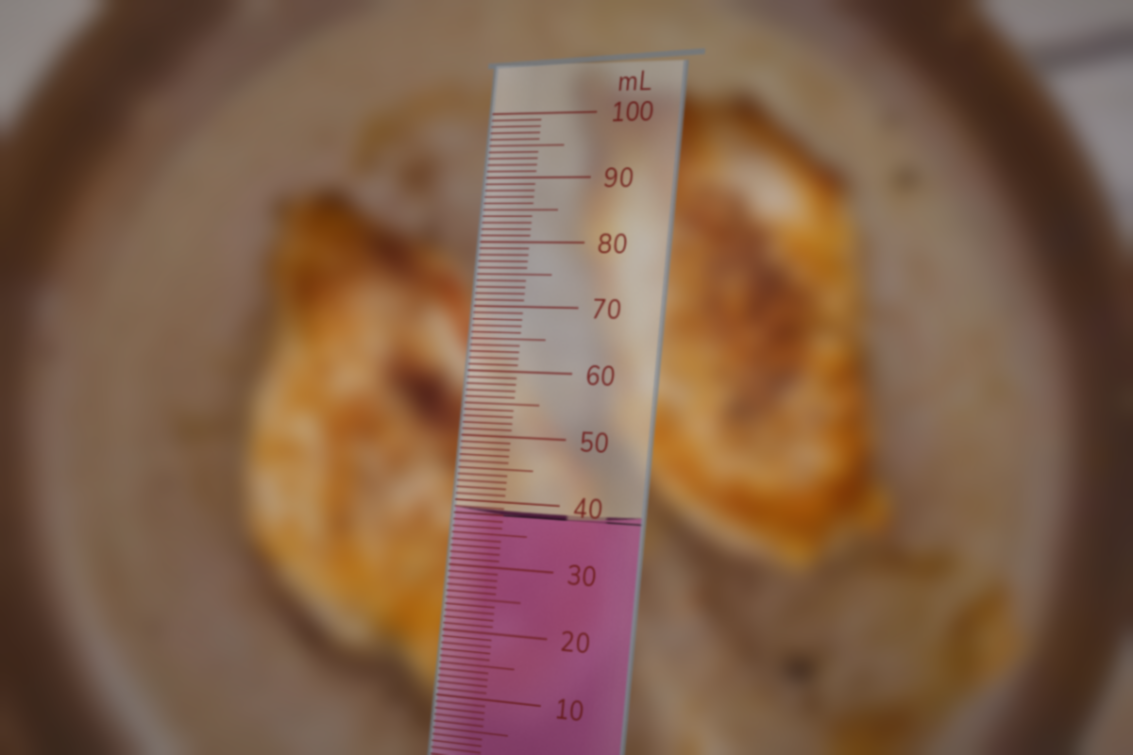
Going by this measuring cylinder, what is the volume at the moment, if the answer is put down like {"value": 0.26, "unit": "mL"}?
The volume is {"value": 38, "unit": "mL"}
